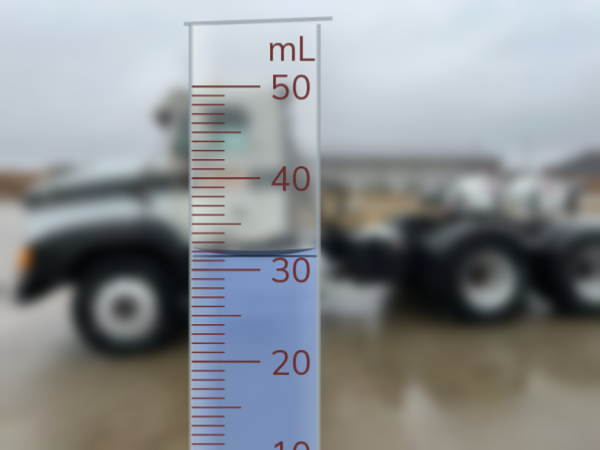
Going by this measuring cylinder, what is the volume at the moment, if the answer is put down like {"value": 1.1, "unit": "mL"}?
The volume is {"value": 31.5, "unit": "mL"}
